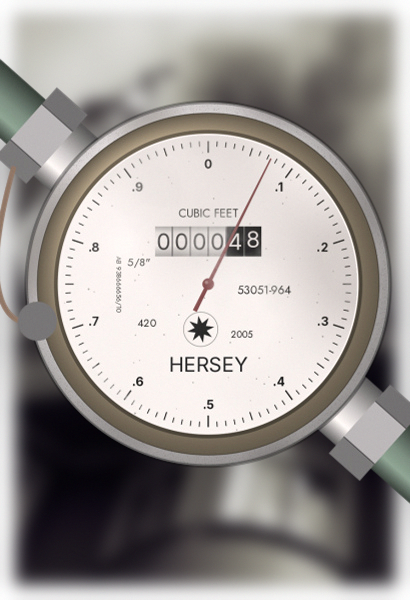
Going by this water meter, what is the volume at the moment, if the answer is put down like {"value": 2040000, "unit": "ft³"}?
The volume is {"value": 48.07, "unit": "ft³"}
